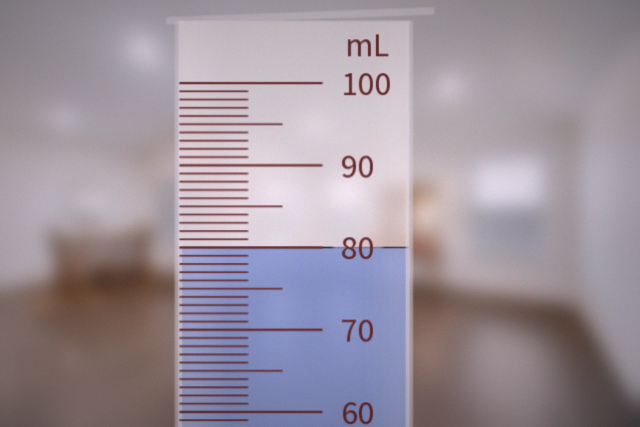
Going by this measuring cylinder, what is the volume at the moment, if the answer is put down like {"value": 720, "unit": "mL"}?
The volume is {"value": 80, "unit": "mL"}
